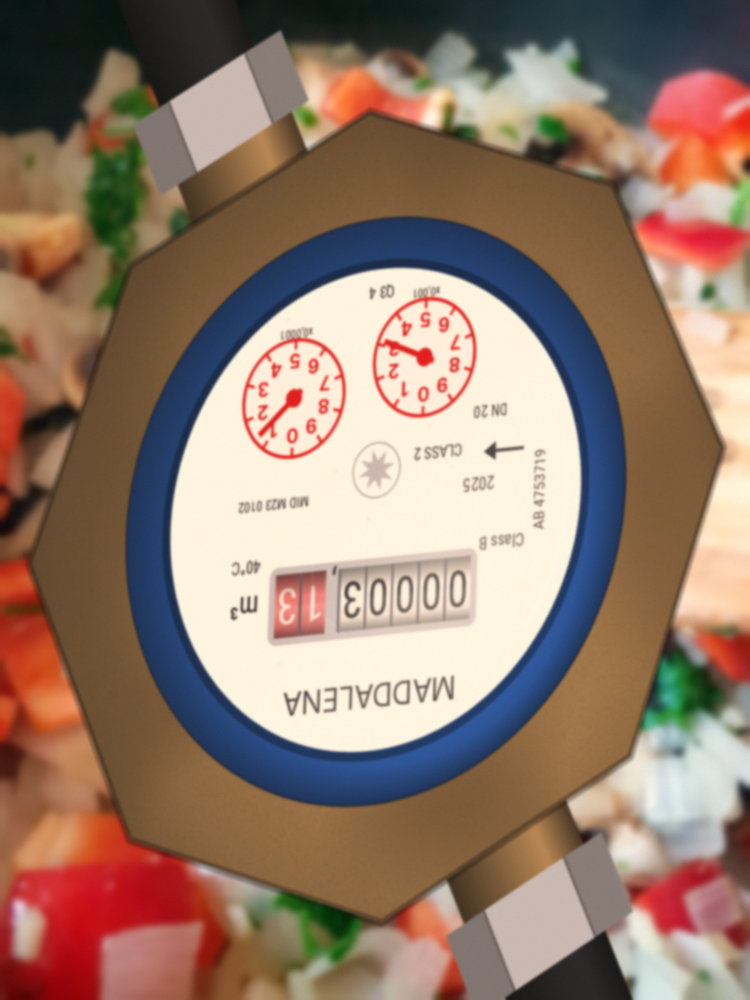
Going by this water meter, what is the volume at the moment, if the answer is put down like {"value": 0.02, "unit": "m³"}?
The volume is {"value": 3.1331, "unit": "m³"}
